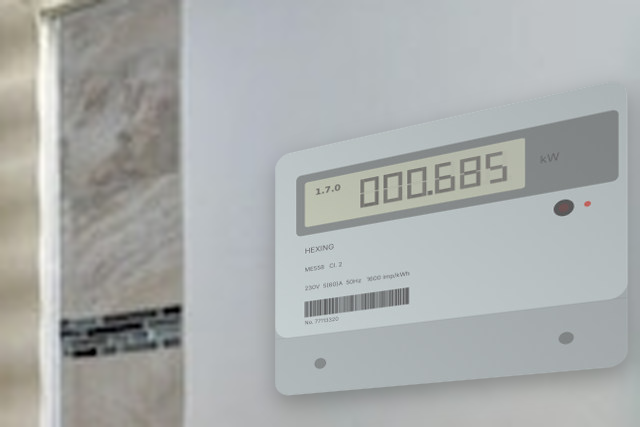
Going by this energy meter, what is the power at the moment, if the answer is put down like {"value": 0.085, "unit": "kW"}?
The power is {"value": 0.685, "unit": "kW"}
